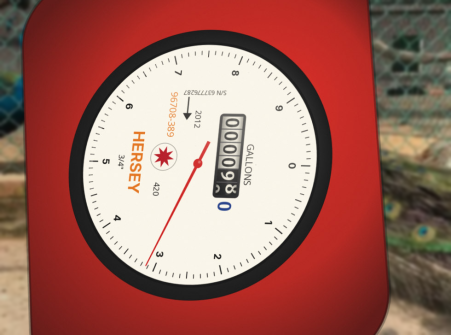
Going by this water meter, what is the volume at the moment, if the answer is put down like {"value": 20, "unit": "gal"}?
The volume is {"value": 983.1, "unit": "gal"}
